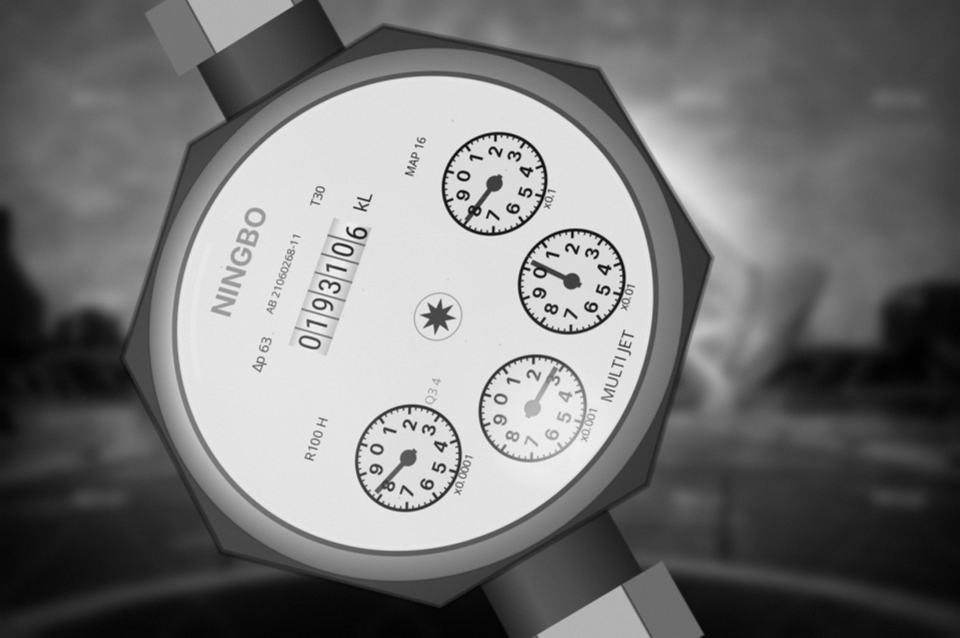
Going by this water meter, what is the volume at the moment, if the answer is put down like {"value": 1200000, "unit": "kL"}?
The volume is {"value": 193105.8028, "unit": "kL"}
